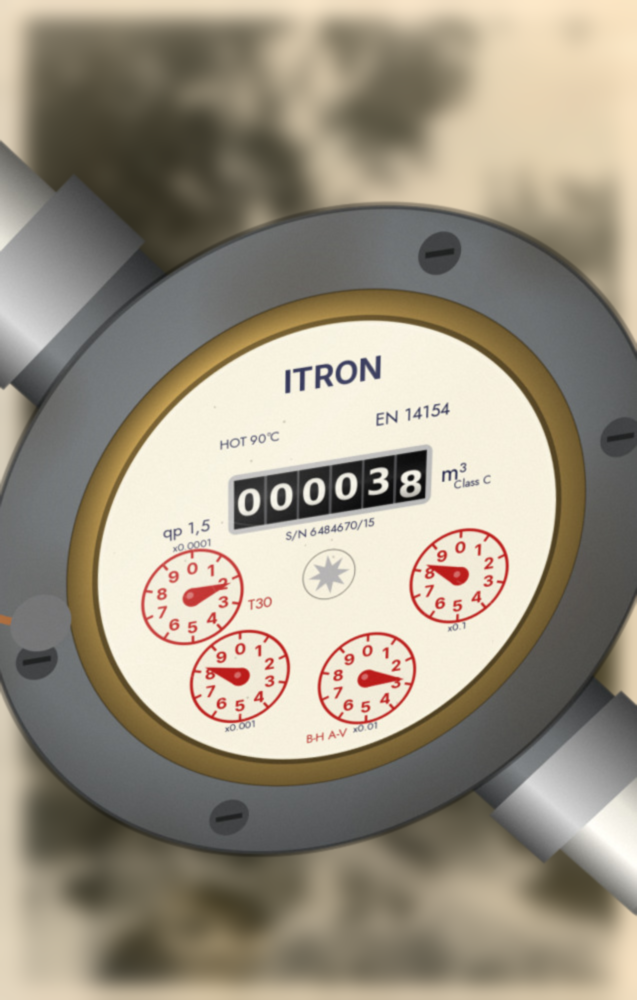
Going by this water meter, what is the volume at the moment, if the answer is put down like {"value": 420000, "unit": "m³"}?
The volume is {"value": 37.8282, "unit": "m³"}
